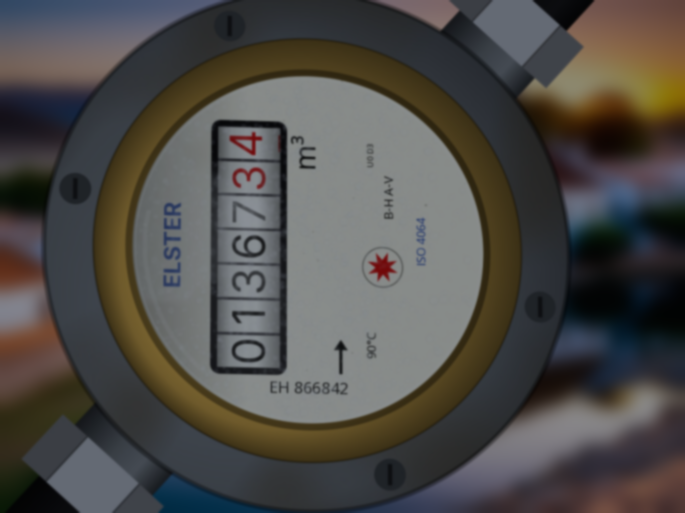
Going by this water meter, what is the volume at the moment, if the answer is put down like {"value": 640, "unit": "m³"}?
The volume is {"value": 1367.34, "unit": "m³"}
